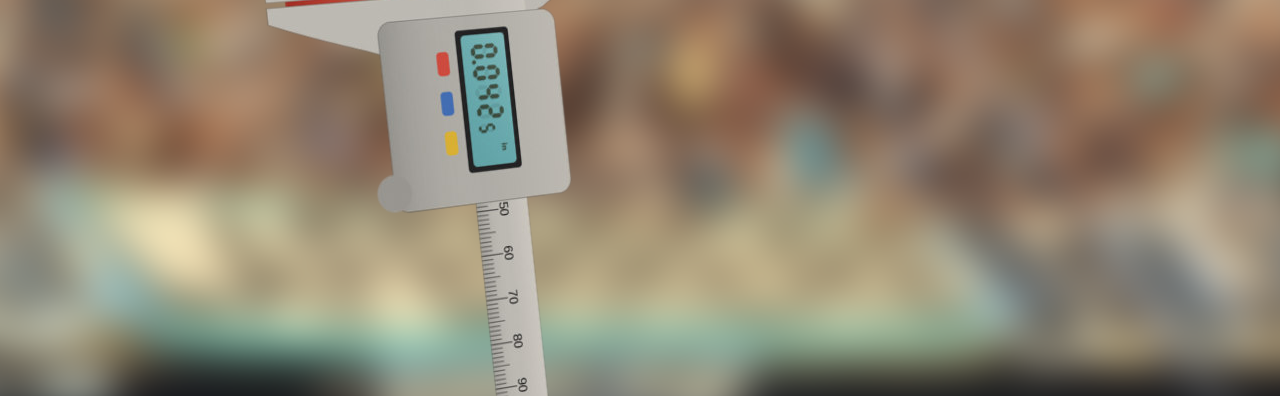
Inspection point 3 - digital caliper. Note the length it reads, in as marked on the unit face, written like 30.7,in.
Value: 0.0425,in
